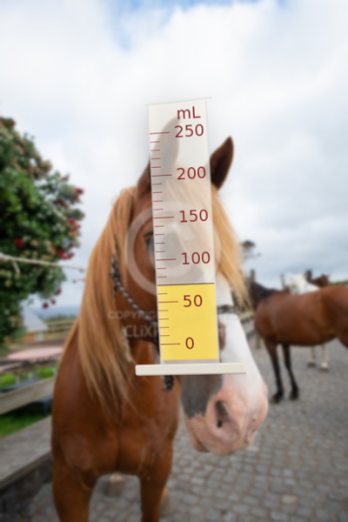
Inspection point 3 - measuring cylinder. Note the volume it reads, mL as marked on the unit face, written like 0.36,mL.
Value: 70,mL
